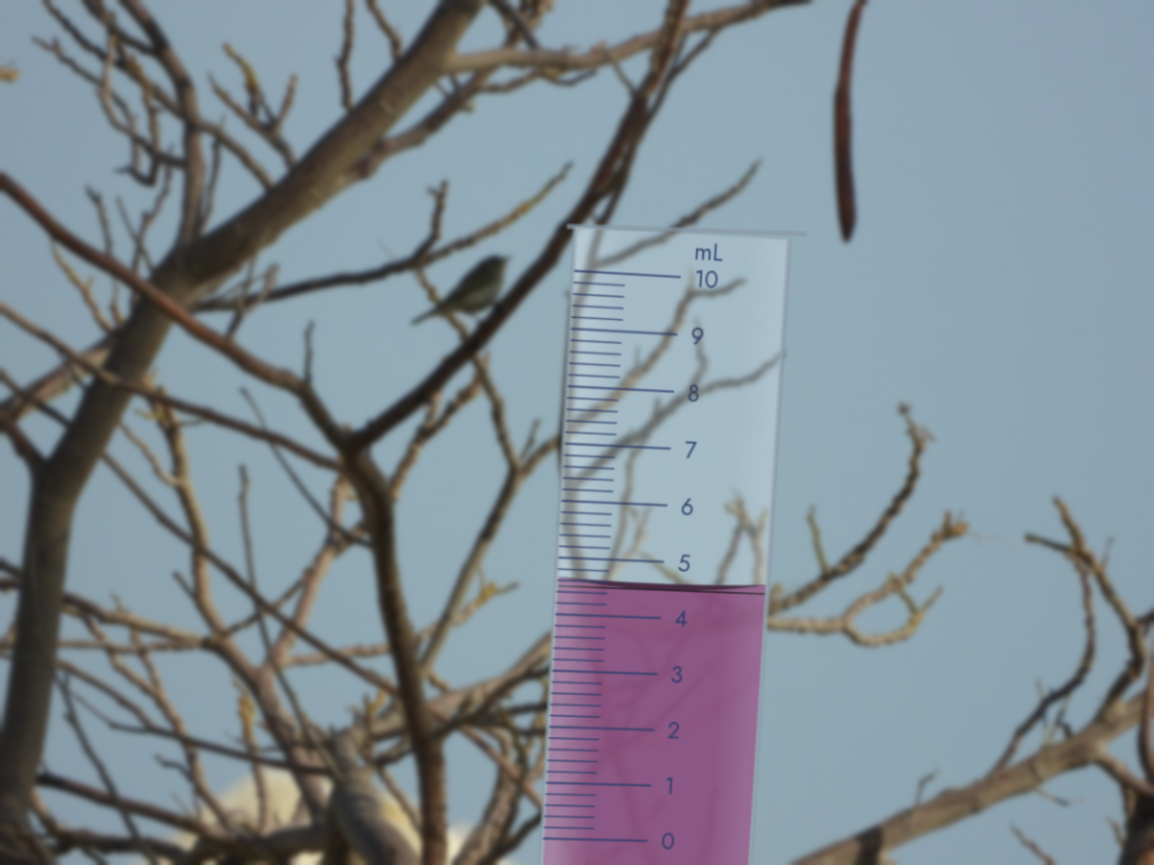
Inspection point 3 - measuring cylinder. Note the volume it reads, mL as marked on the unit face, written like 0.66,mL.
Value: 4.5,mL
